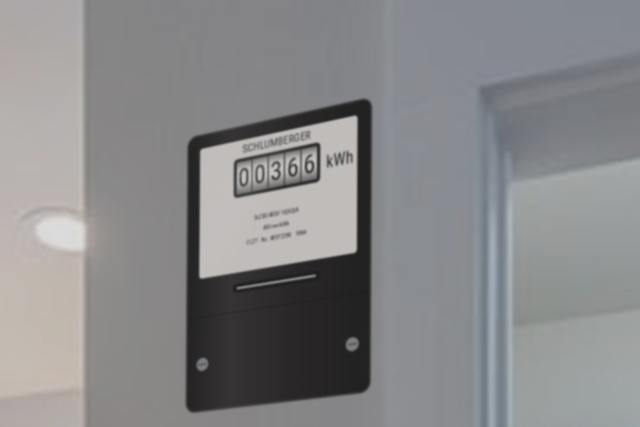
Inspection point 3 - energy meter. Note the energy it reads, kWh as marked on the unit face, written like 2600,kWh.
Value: 366,kWh
